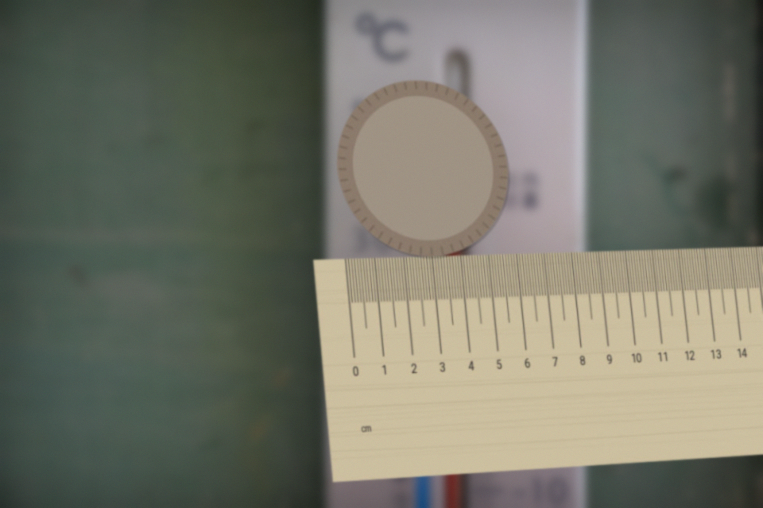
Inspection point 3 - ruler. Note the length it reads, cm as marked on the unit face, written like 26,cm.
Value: 6,cm
